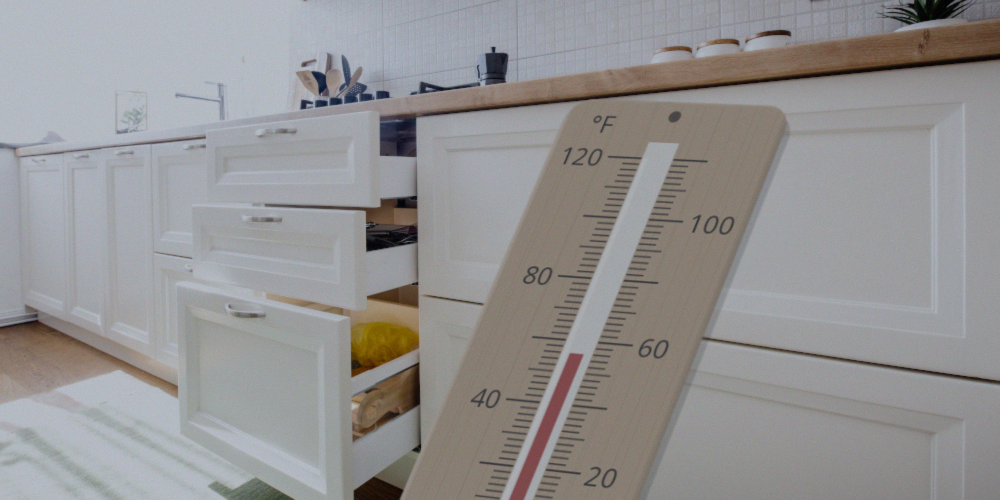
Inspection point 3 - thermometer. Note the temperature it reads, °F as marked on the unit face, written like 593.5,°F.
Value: 56,°F
